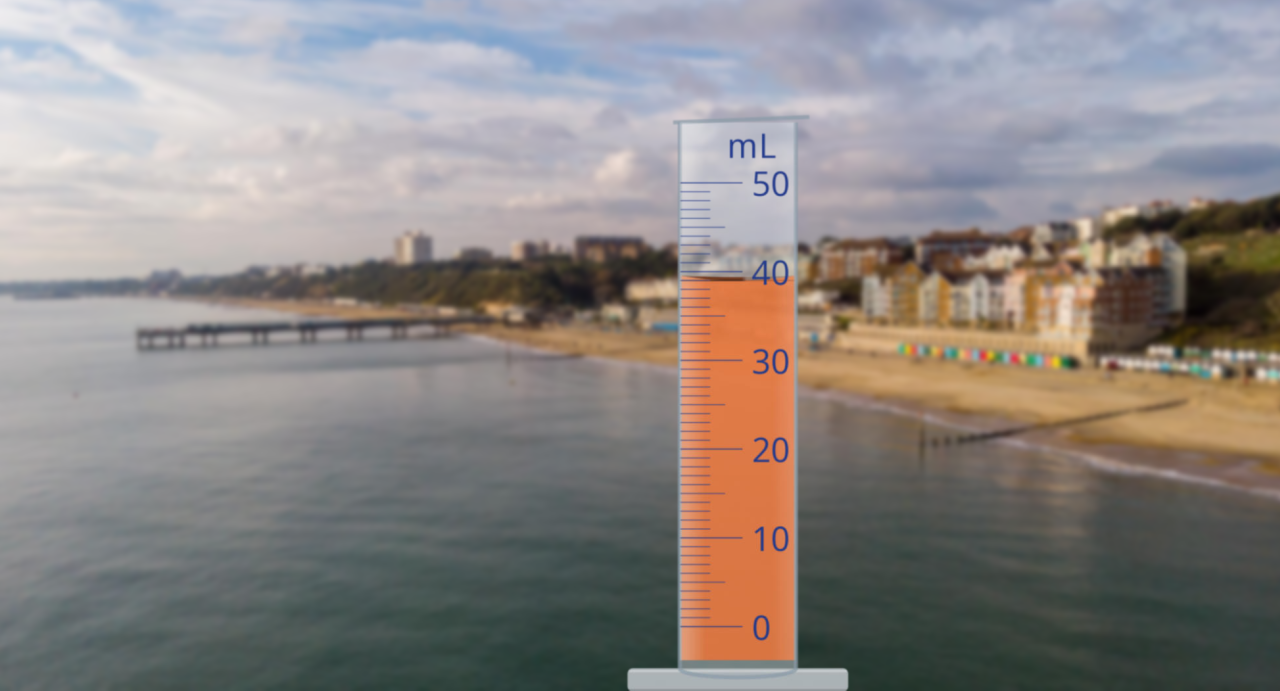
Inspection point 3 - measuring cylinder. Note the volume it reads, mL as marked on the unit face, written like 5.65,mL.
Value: 39,mL
